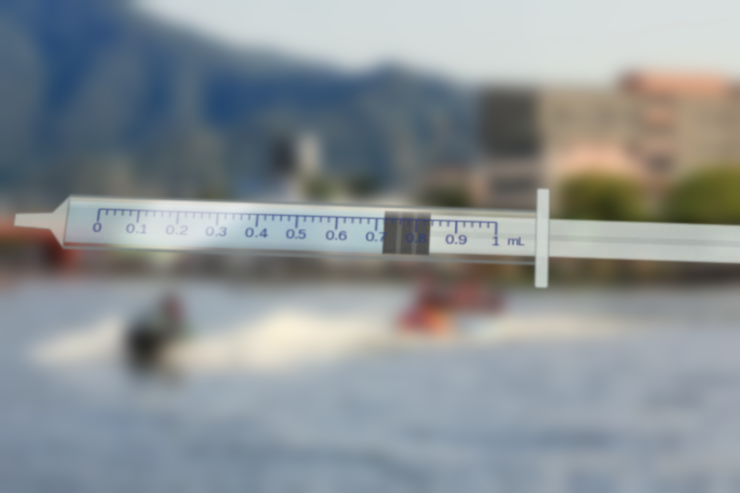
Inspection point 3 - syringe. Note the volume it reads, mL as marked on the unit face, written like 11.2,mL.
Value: 0.72,mL
